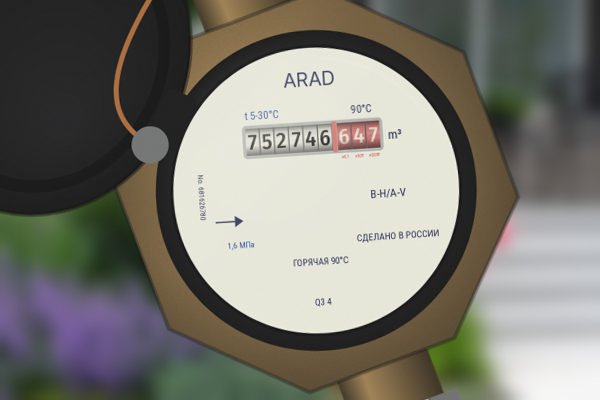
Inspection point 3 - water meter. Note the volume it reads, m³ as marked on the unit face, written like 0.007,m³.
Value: 752746.647,m³
